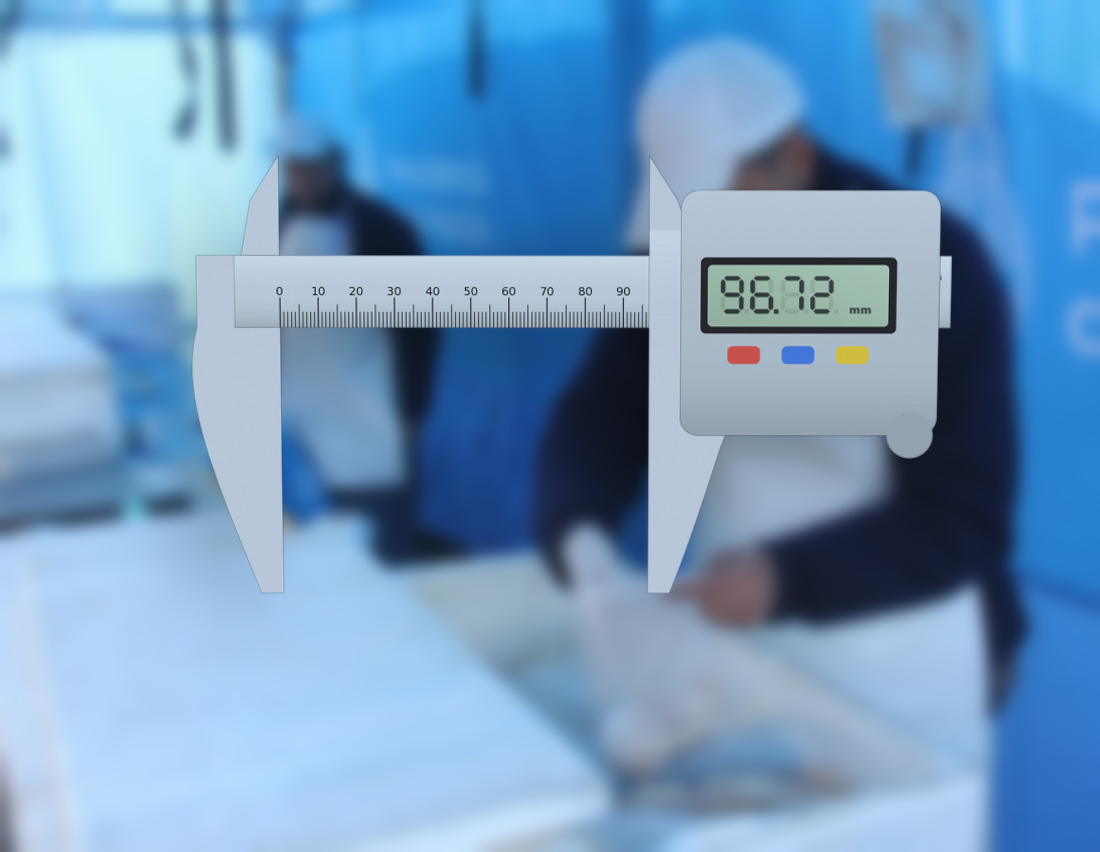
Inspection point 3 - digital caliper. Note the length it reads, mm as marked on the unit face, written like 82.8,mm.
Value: 96.72,mm
